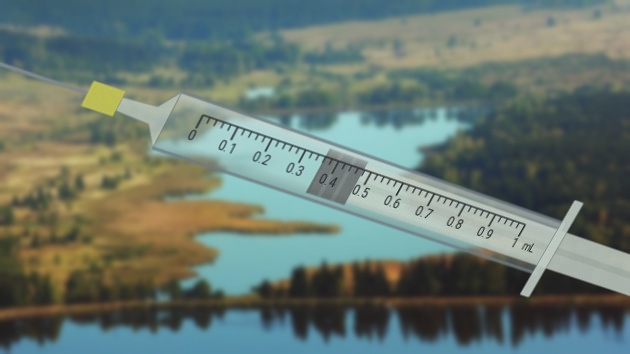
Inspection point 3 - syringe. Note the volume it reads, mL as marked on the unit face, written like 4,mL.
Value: 0.36,mL
